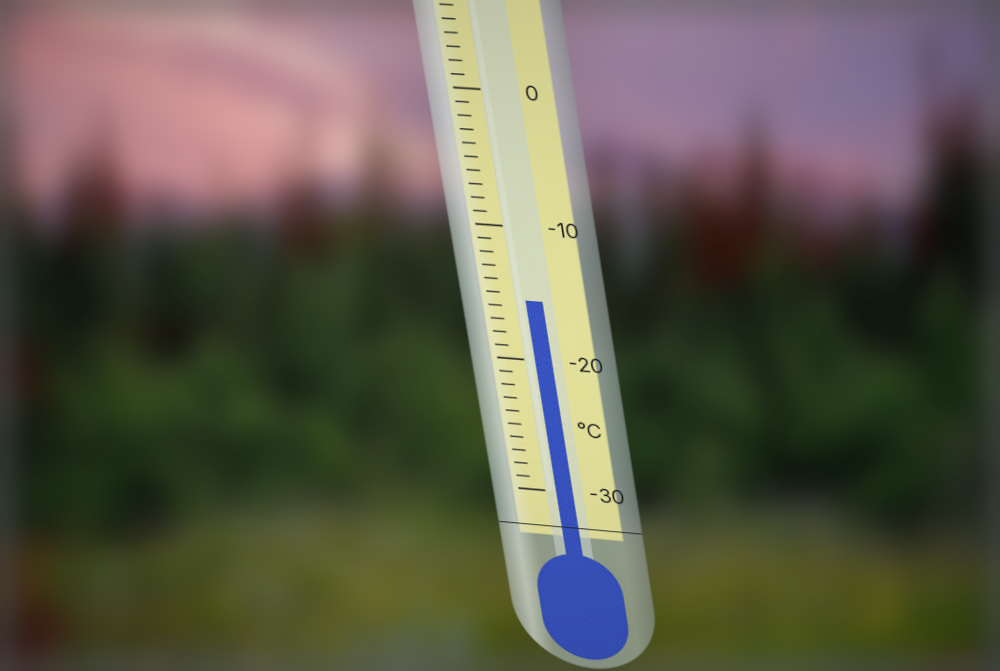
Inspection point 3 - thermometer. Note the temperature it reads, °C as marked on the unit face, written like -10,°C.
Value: -15.5,°C
